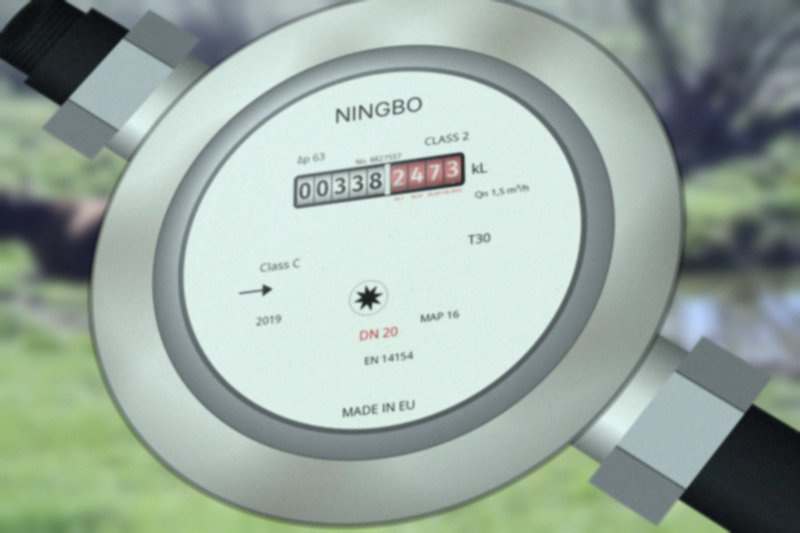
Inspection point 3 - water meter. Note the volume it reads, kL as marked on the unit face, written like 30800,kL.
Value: 338.2473,kL
